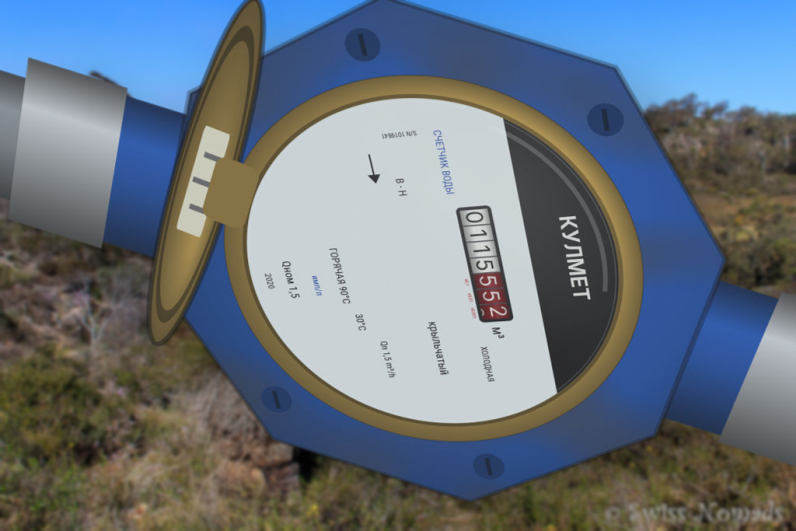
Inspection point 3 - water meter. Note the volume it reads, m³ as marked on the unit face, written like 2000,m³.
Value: 115.552,m³
